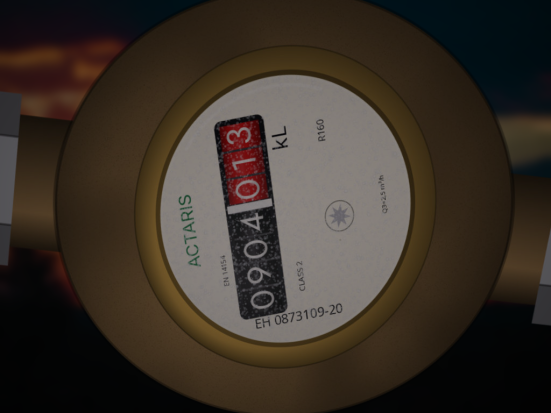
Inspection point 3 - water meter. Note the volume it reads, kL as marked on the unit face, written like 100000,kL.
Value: 904.013,kL
